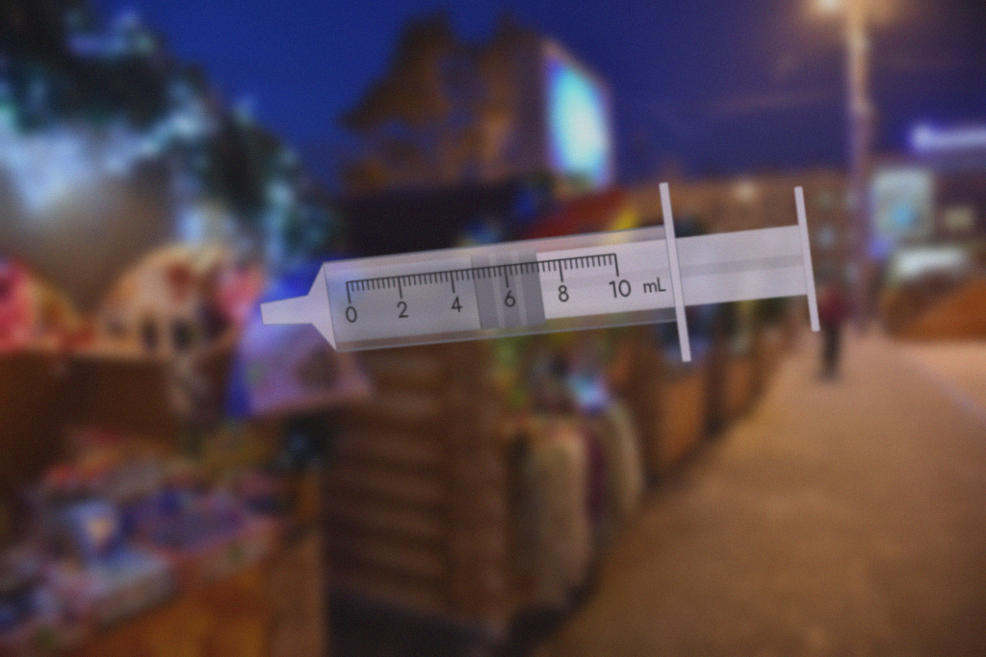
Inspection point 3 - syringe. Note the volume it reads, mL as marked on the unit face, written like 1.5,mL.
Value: 4.8,mL
